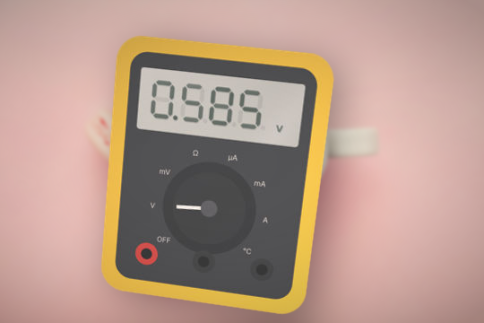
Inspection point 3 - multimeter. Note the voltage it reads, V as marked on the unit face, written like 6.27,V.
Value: 0.585,V
